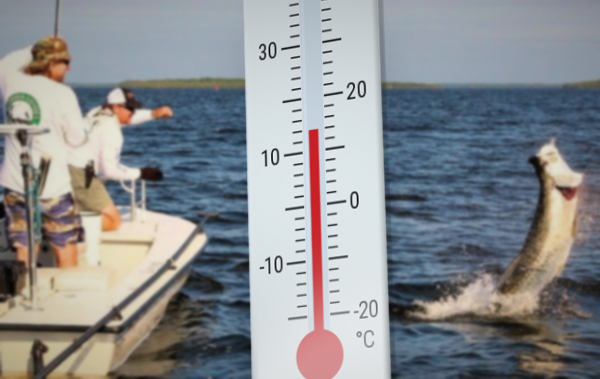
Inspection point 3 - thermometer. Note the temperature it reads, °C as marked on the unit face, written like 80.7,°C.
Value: 14,°C
